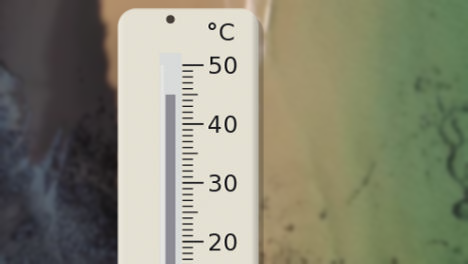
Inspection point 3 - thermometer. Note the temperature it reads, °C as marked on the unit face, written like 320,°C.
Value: 45,°C
